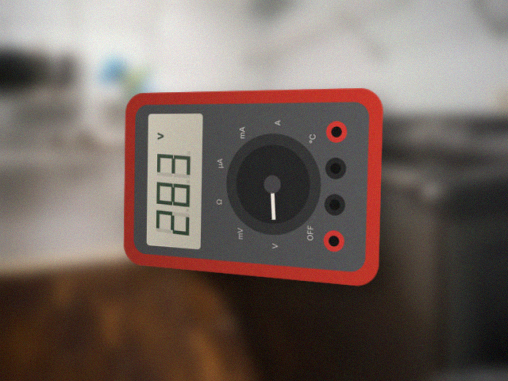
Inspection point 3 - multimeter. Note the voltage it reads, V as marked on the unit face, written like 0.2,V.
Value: 283,V
